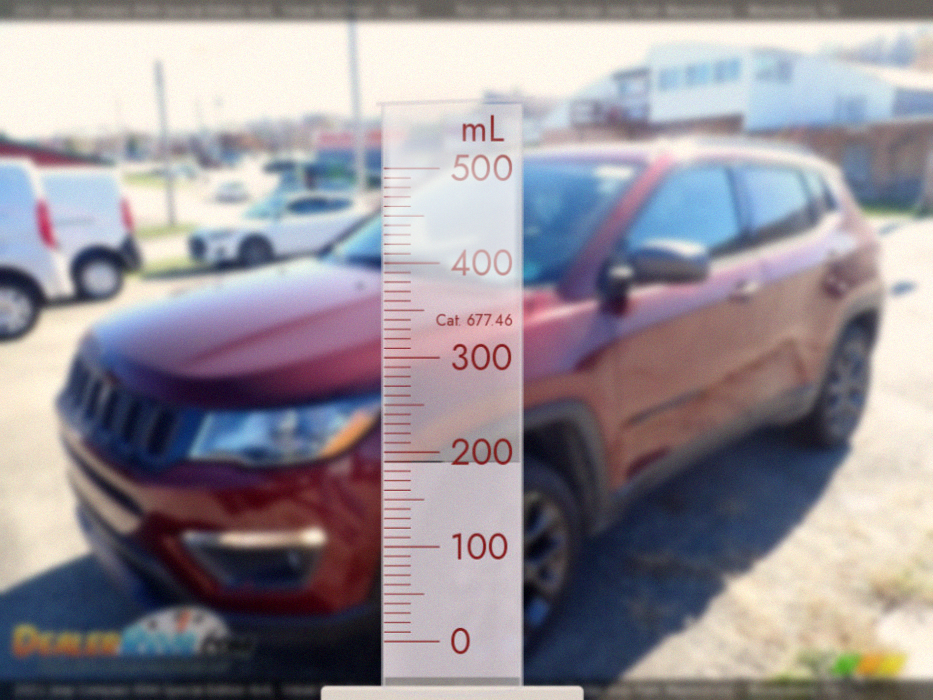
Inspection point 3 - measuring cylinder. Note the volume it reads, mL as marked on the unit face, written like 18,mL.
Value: 190,mL
